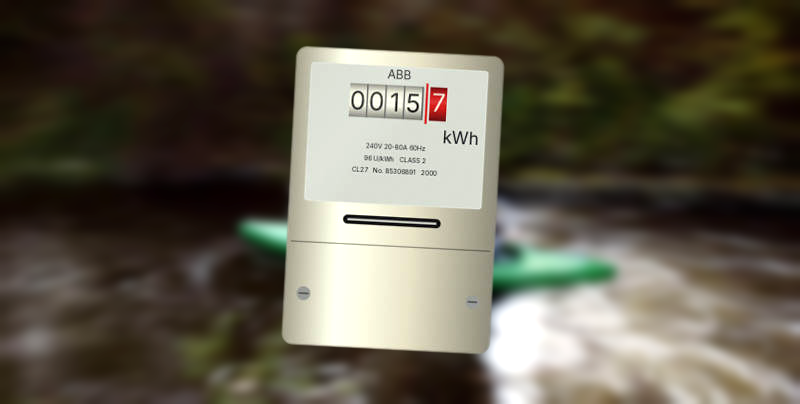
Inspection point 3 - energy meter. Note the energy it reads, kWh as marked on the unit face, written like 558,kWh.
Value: 15.7,kWh
